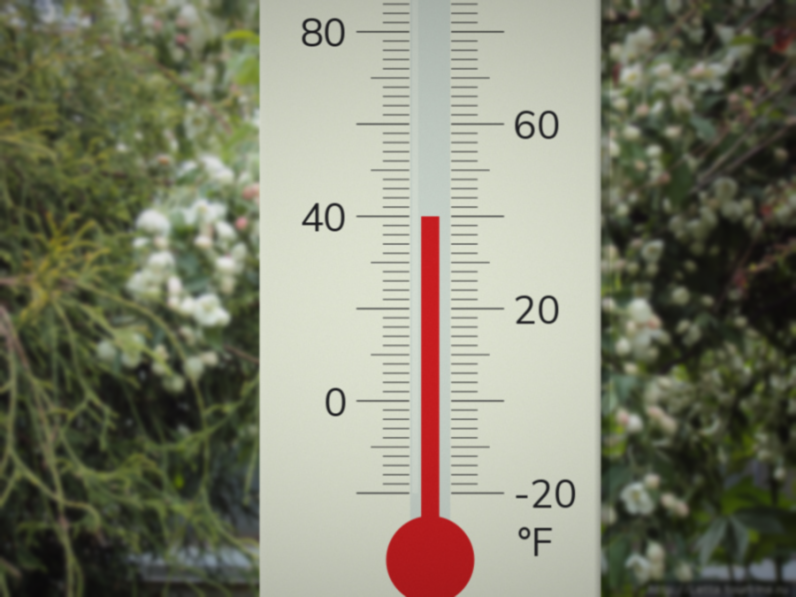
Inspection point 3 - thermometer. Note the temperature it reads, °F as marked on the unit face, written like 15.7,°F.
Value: 40,°F
